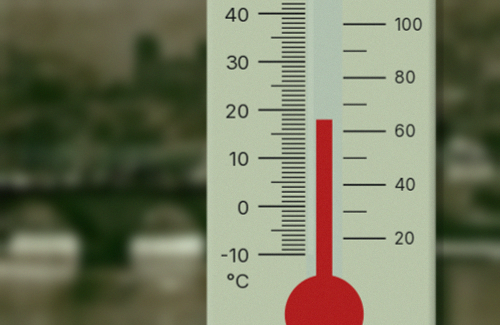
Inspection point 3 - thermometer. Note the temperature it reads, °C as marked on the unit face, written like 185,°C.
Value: 18,°C
